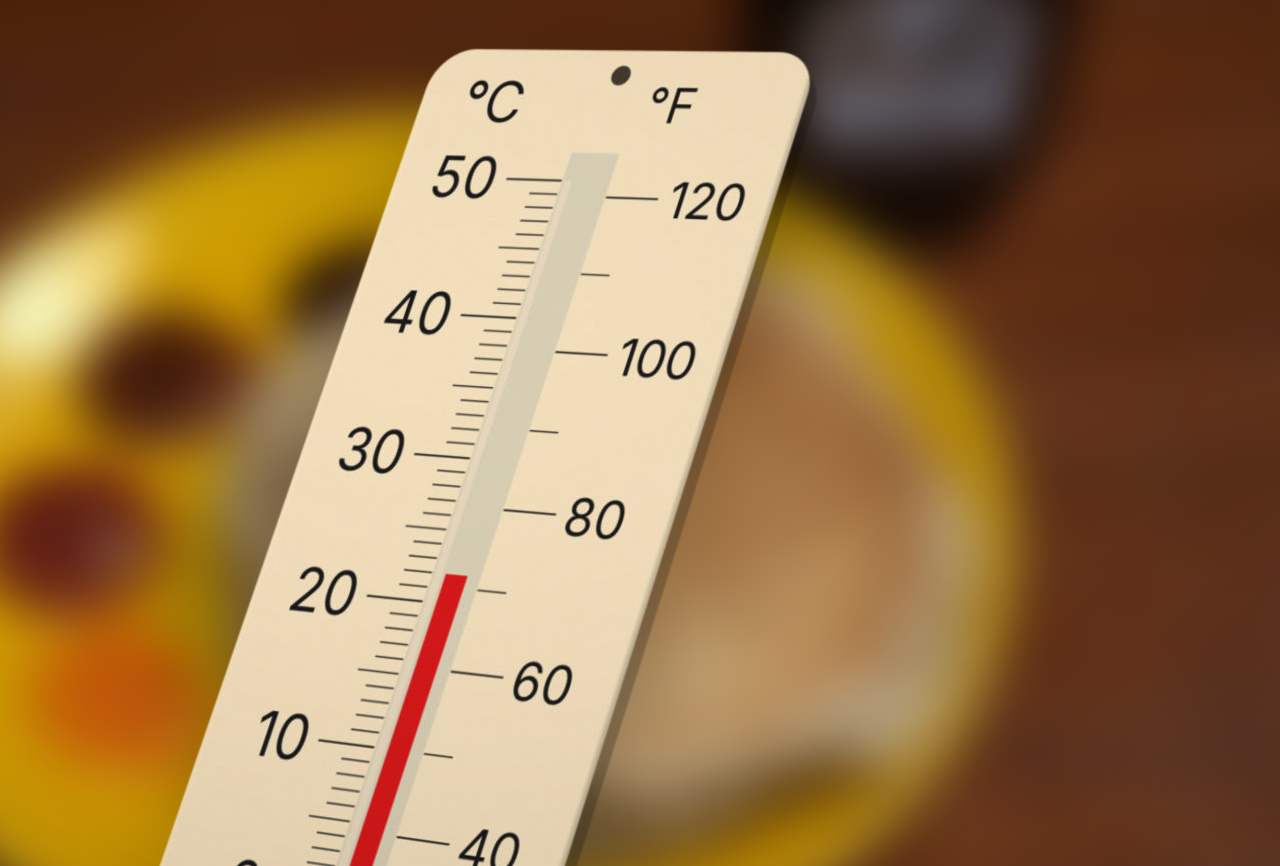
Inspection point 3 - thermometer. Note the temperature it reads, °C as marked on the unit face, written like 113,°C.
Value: 22,°C
